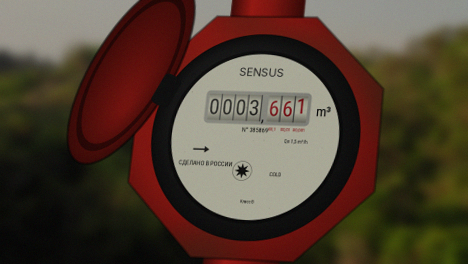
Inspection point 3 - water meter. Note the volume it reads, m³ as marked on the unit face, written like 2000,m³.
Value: 3.661,m³
